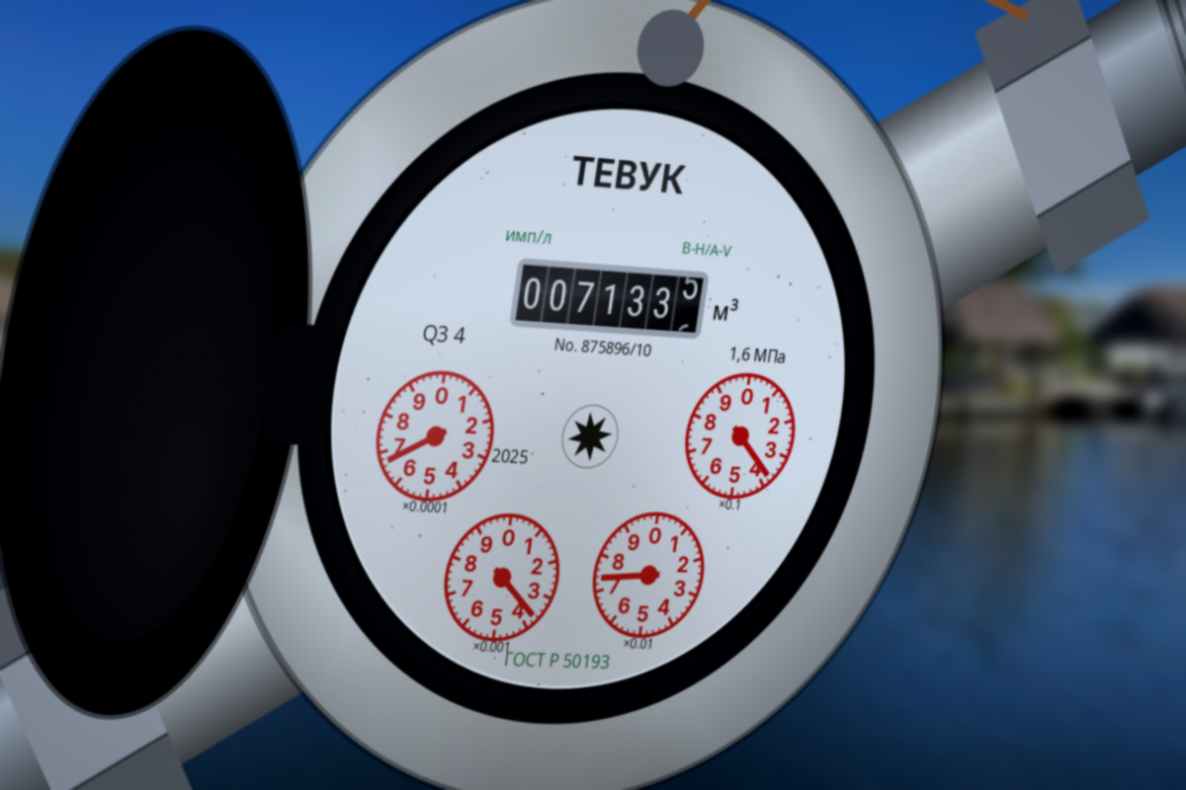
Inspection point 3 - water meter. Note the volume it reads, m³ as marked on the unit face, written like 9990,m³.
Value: 71335.3736,m³
